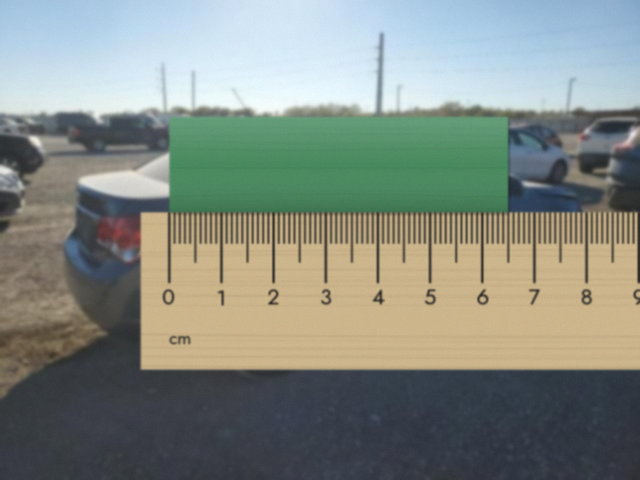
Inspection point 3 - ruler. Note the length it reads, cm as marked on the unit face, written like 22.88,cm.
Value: 6.5,cm
